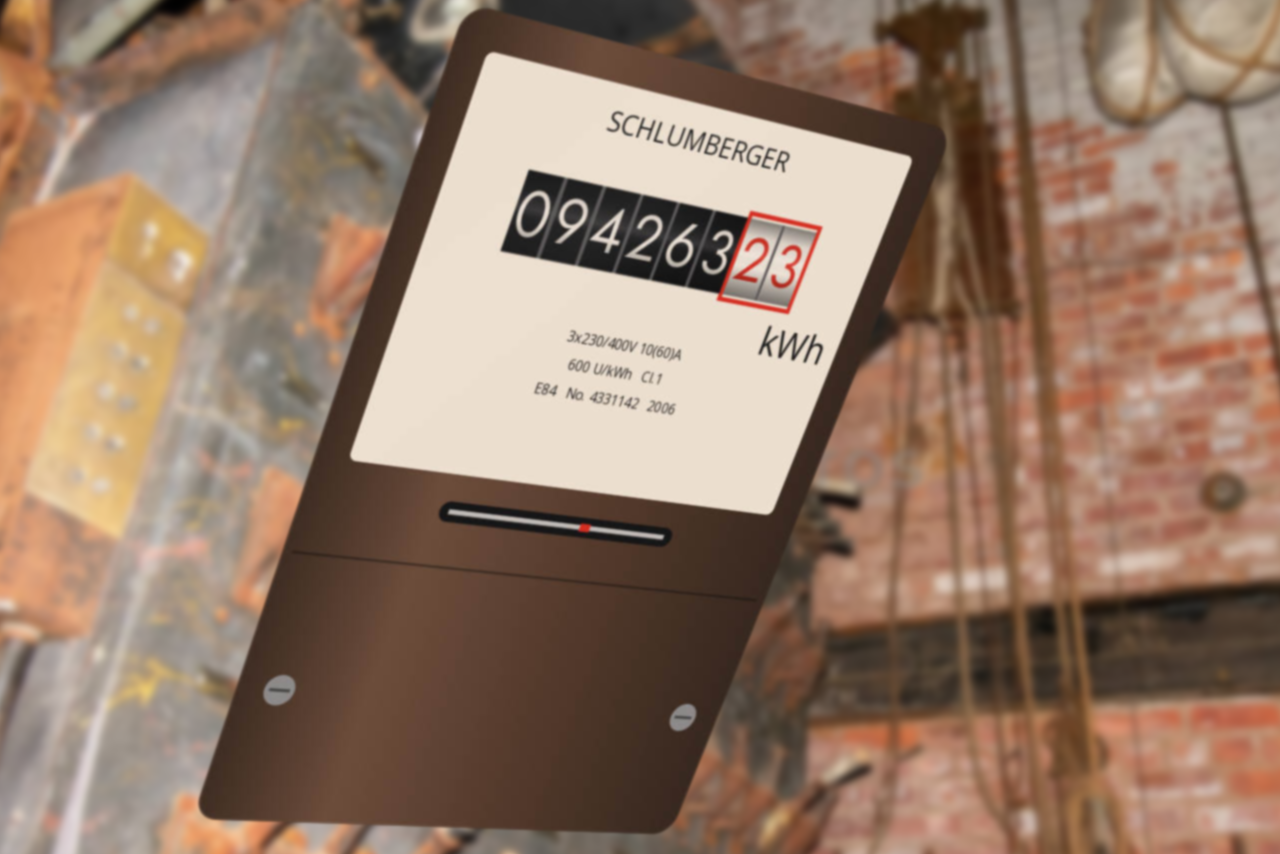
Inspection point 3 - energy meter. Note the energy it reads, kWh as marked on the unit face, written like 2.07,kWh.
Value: 94263.23,kWh
